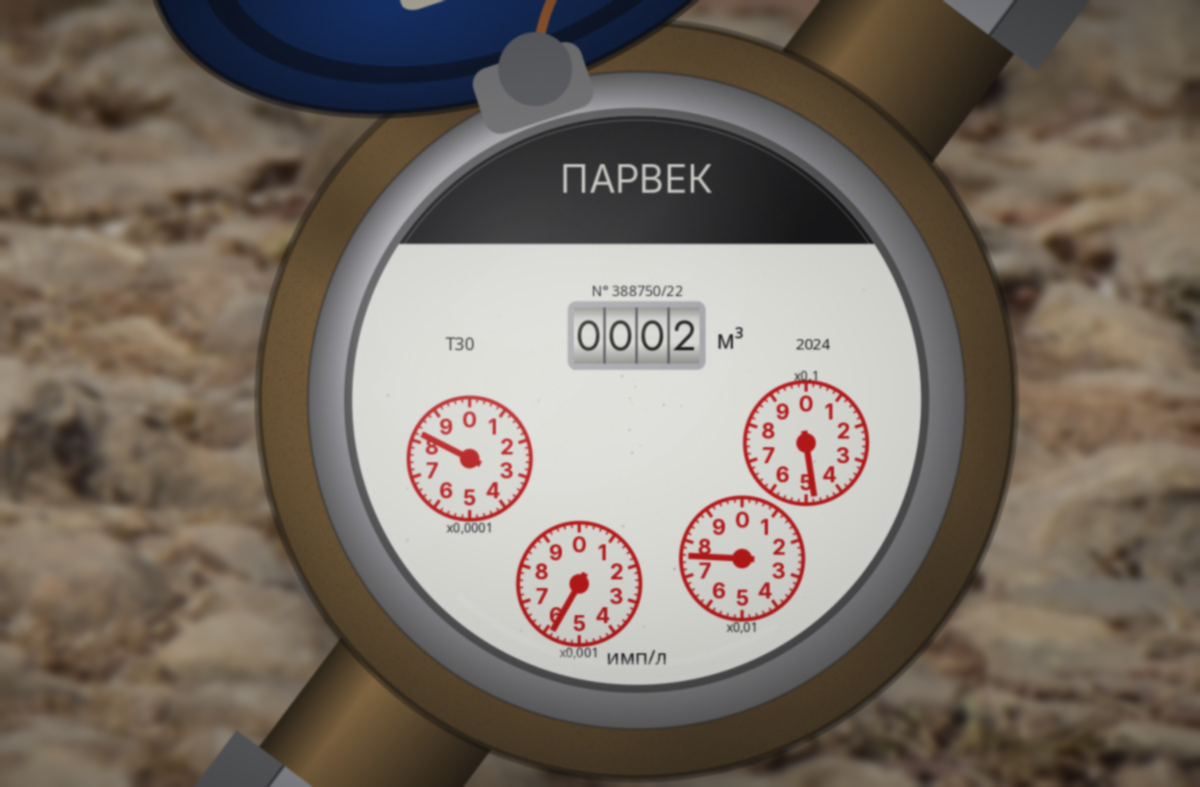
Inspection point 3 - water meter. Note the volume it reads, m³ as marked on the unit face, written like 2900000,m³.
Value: 2.4758,m³
